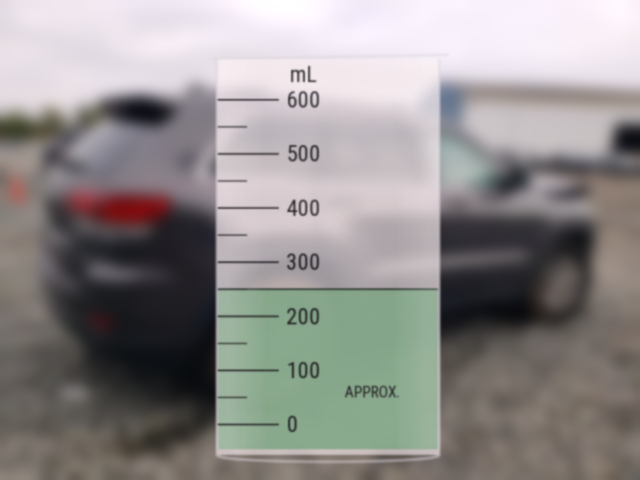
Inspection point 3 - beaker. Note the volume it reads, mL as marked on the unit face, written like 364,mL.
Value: 250,mL
